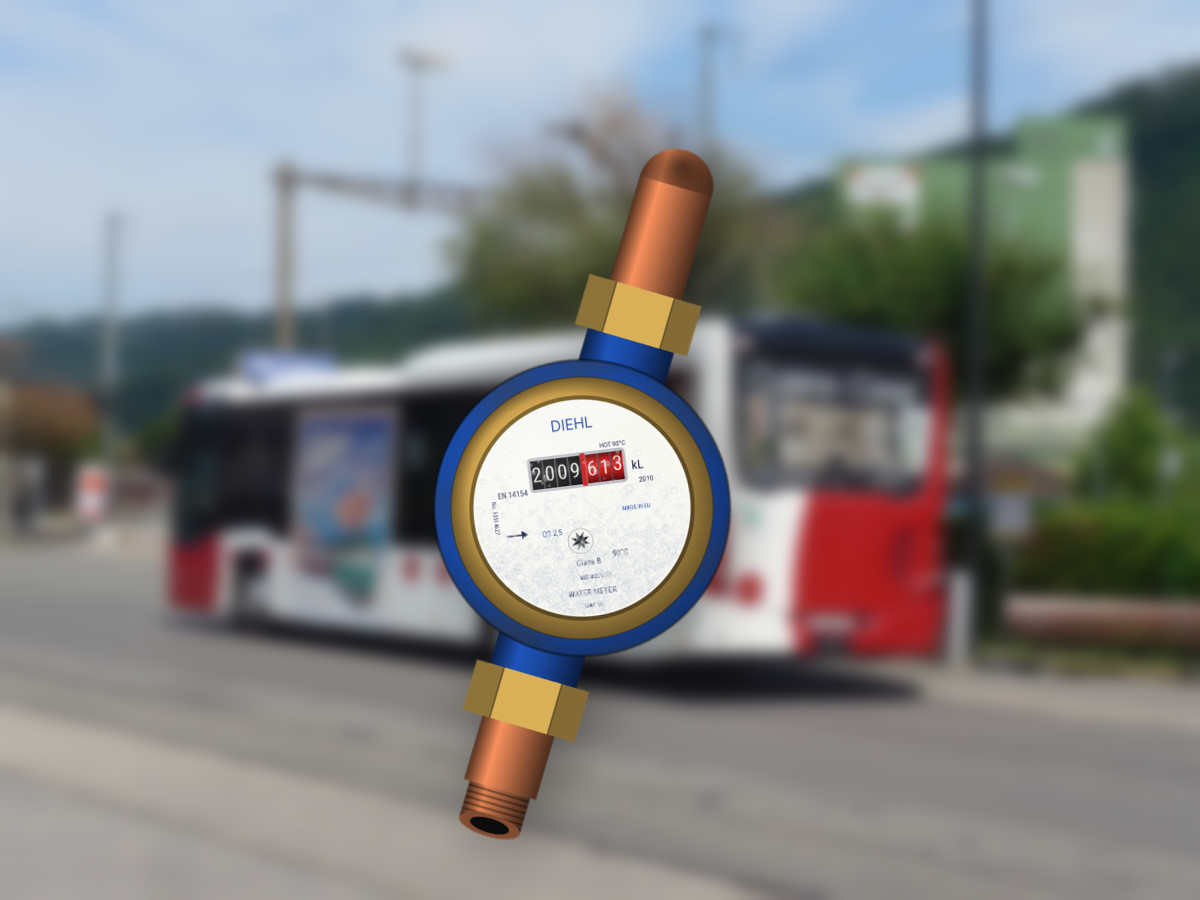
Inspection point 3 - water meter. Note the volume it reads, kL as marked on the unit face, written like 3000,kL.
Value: 2009.613,kL
